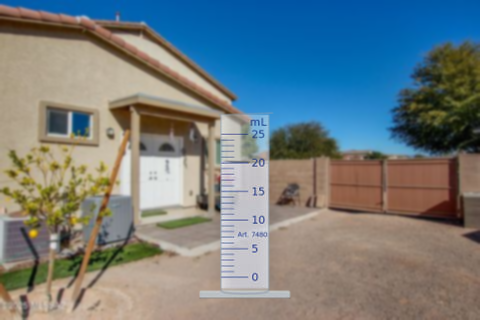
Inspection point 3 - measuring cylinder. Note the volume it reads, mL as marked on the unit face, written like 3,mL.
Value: 20,mL
